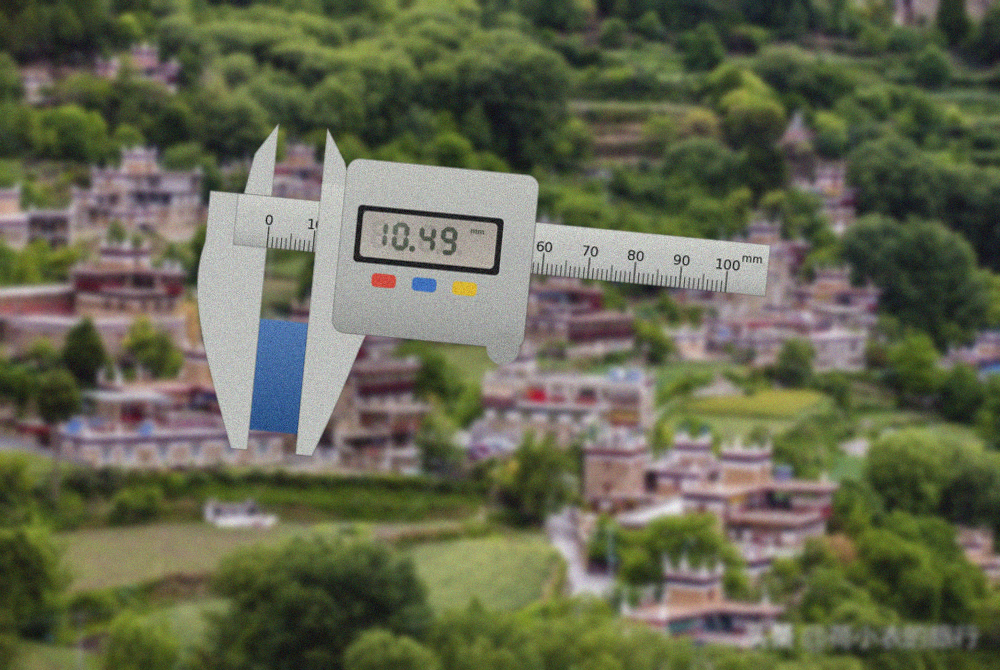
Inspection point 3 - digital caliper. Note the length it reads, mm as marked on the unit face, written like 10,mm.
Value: 10.49,mm
